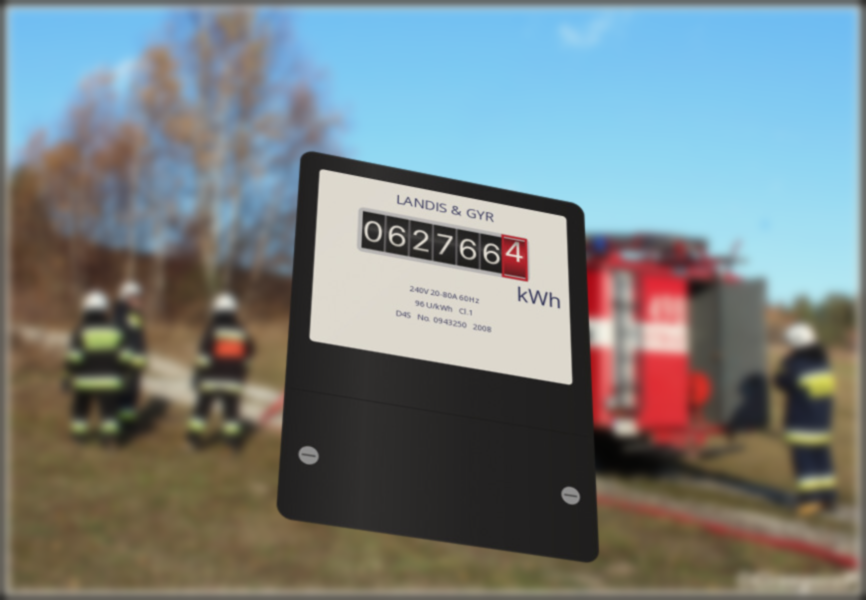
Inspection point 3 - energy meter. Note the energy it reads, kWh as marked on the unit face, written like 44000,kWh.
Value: 62766.4,kWh
